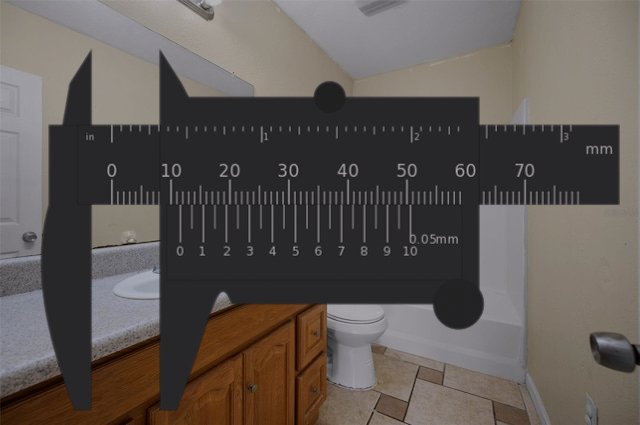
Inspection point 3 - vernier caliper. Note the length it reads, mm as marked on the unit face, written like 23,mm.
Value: 11.6,mm
